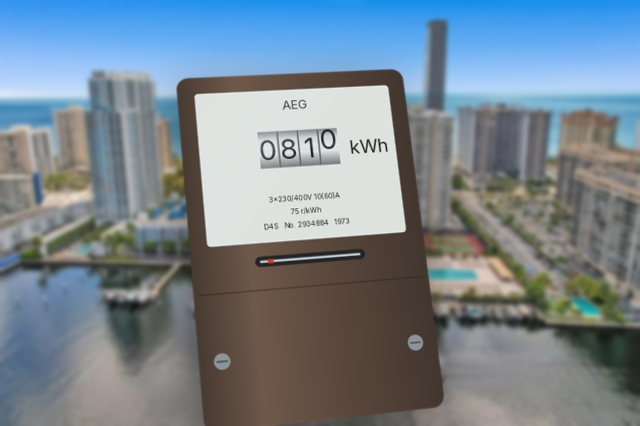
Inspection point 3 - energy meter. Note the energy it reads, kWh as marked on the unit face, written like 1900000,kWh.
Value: 810,kWh
